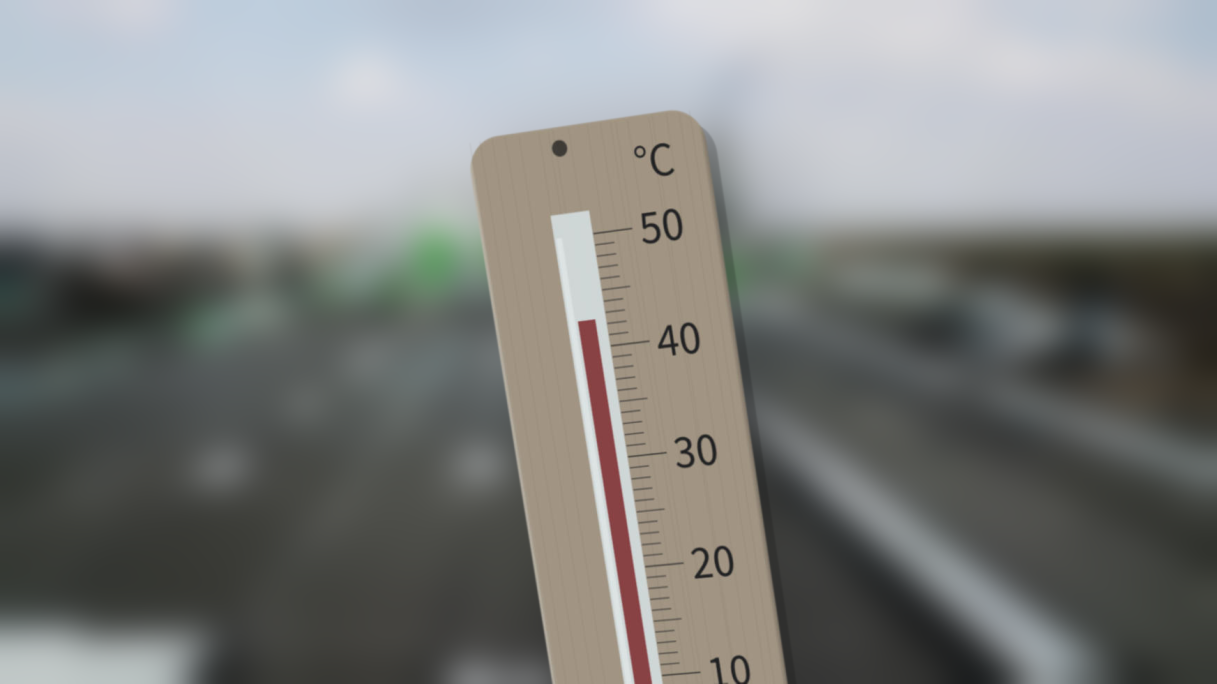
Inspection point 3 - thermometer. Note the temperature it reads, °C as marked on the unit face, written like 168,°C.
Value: 42.5,°C
